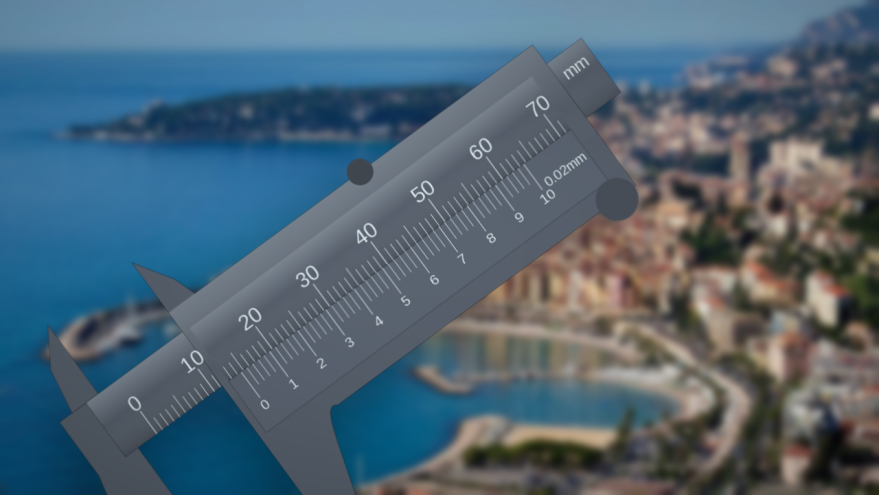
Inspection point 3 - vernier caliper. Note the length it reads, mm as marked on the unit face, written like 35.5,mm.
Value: 14.6,mm
